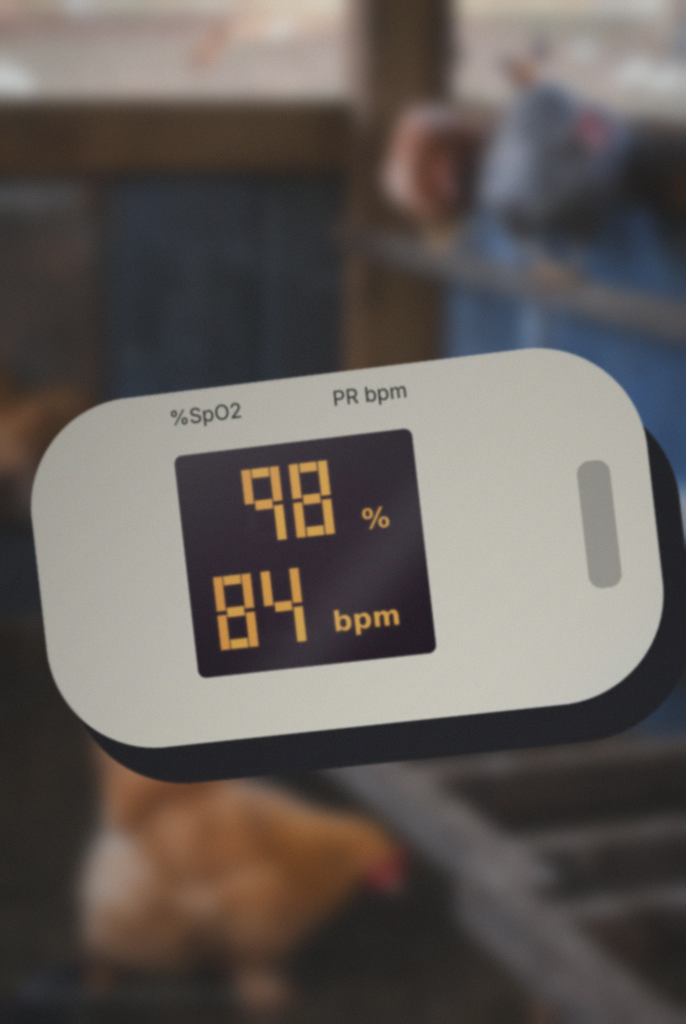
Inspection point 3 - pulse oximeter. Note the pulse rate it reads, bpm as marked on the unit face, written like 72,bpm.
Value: 84,bpm
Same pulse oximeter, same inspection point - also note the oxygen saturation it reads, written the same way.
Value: 98,%
